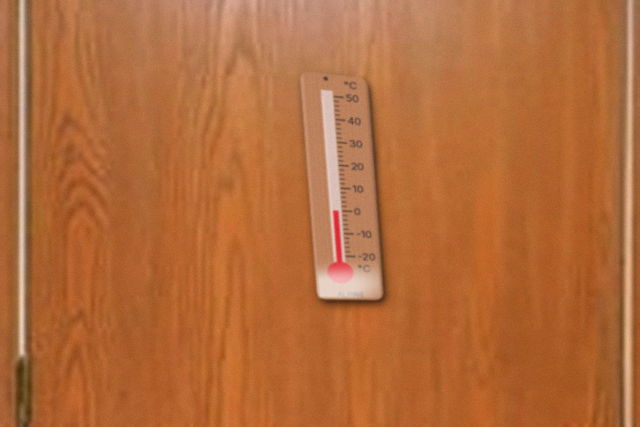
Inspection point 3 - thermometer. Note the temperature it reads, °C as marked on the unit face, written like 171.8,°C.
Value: 0,°C
